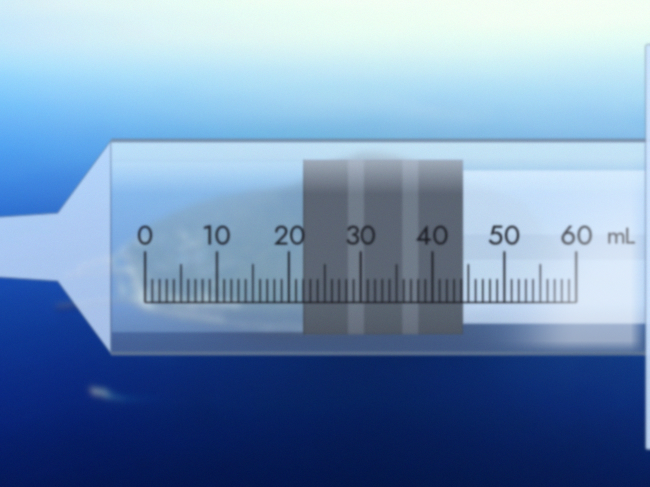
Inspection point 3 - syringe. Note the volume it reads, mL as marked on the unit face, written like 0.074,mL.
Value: 22,mL
